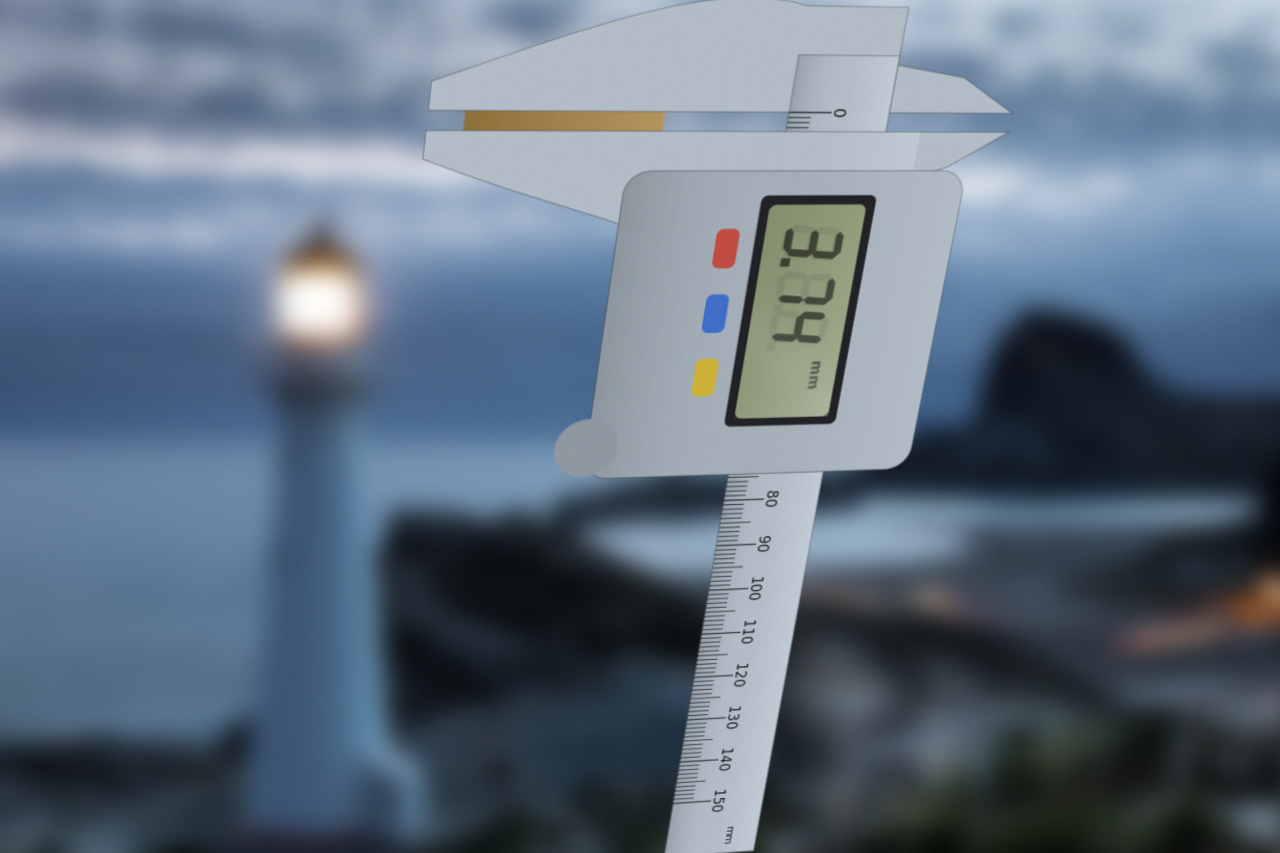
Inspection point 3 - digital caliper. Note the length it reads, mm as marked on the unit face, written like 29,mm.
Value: 3.74,mm
